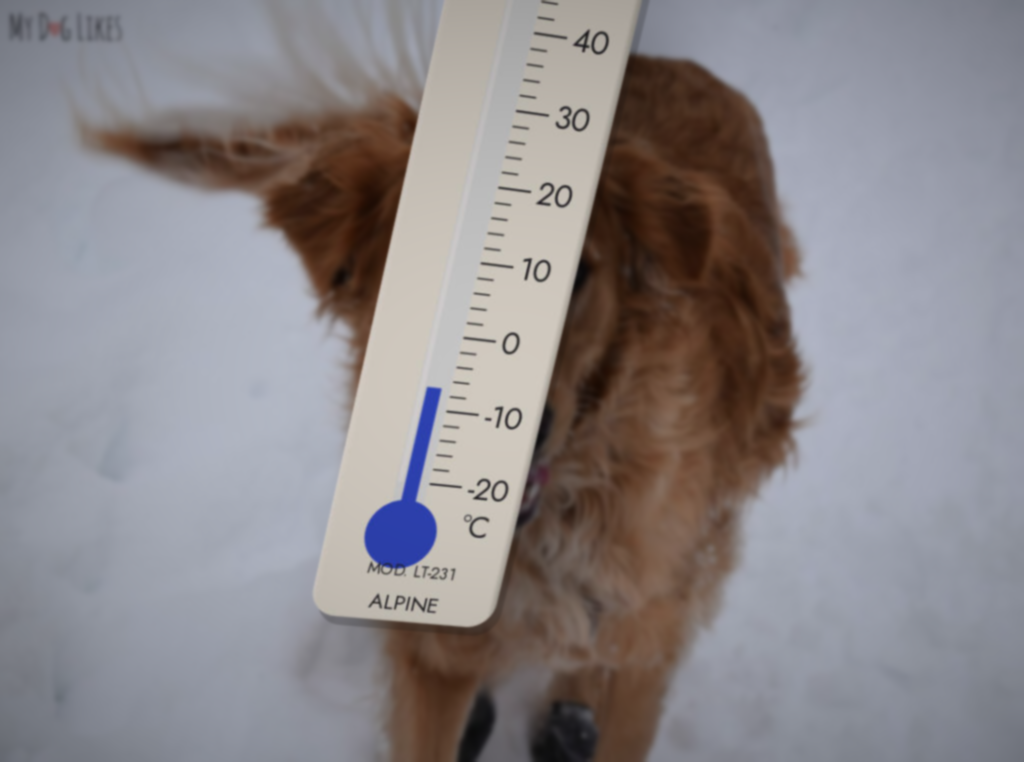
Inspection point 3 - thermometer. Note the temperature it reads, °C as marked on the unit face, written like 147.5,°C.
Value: -7,°C
